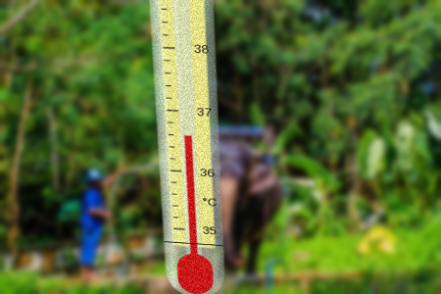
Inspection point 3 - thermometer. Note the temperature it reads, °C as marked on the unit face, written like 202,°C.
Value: 36.6,°C
